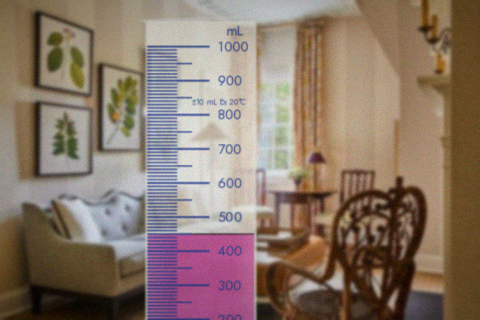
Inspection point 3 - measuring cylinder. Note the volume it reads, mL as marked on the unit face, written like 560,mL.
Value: 450,mL
